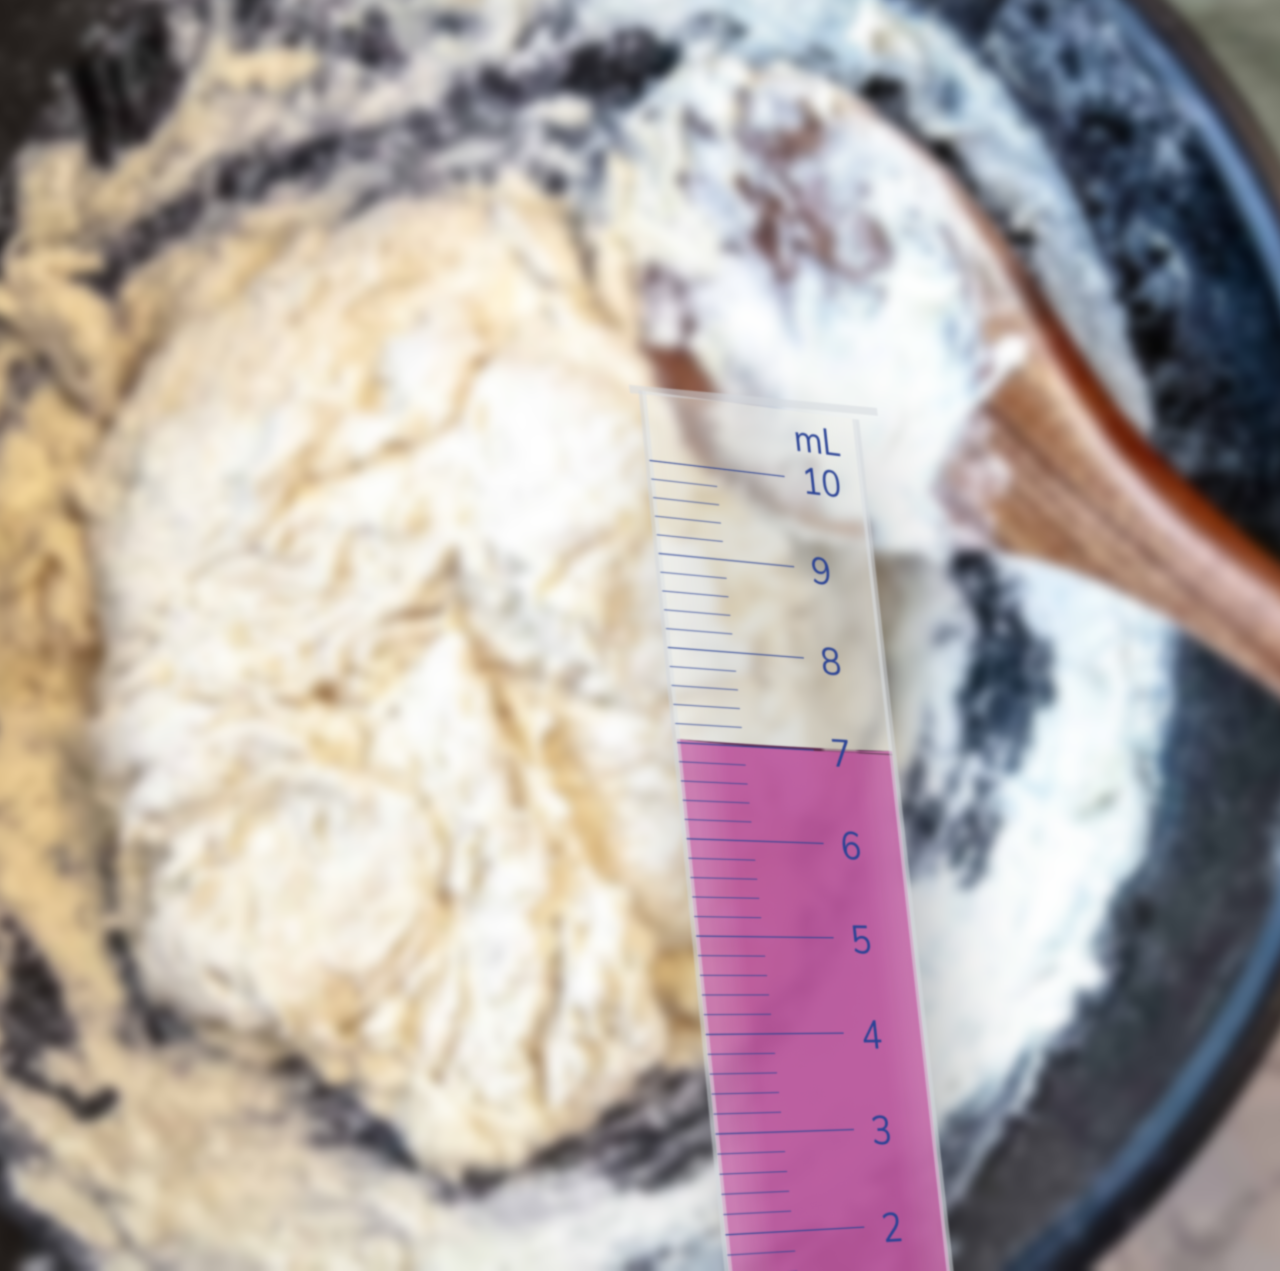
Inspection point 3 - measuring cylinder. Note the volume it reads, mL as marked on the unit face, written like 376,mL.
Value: 7,mL
